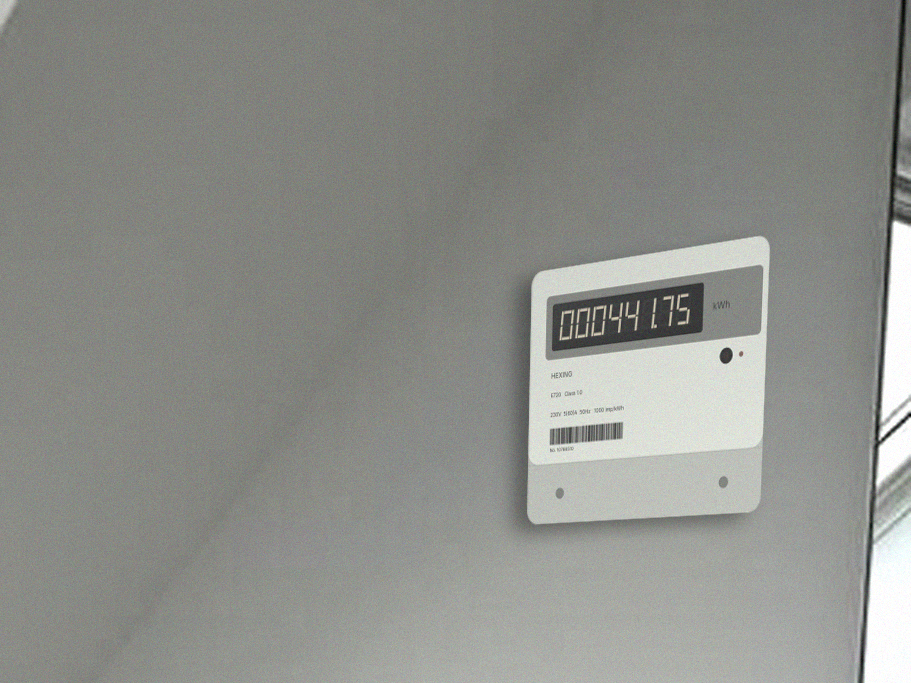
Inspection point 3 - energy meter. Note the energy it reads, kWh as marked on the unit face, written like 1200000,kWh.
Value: 441.75,kWh
